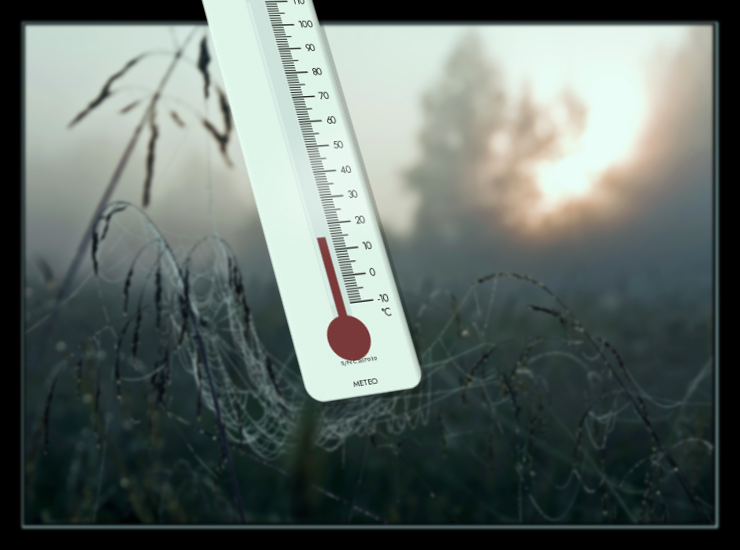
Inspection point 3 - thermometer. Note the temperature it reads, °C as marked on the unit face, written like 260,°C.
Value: 15,°C
